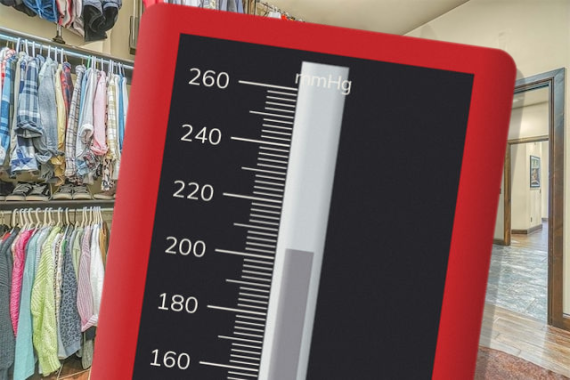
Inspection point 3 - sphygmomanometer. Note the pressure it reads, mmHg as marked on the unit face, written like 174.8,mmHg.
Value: 204,mmHg
